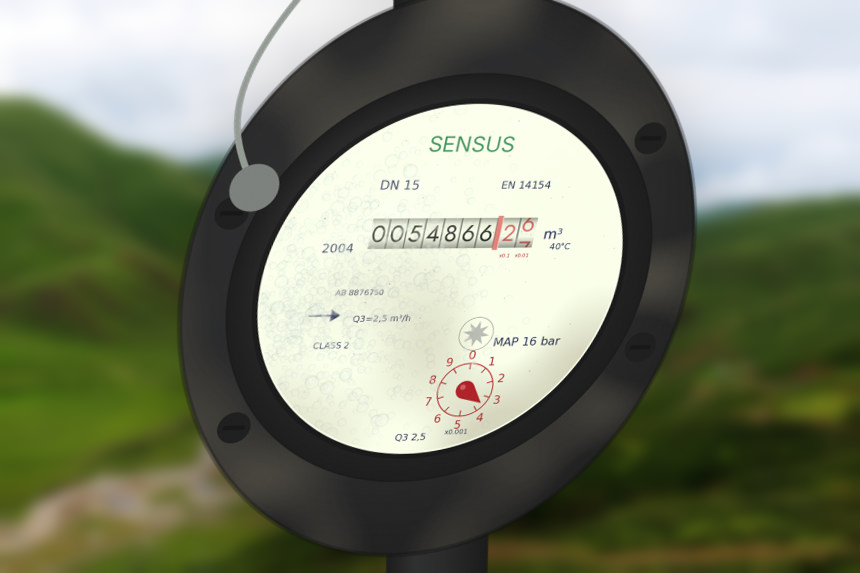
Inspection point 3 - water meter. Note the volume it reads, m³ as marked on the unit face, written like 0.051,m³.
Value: 54866.263,m³
